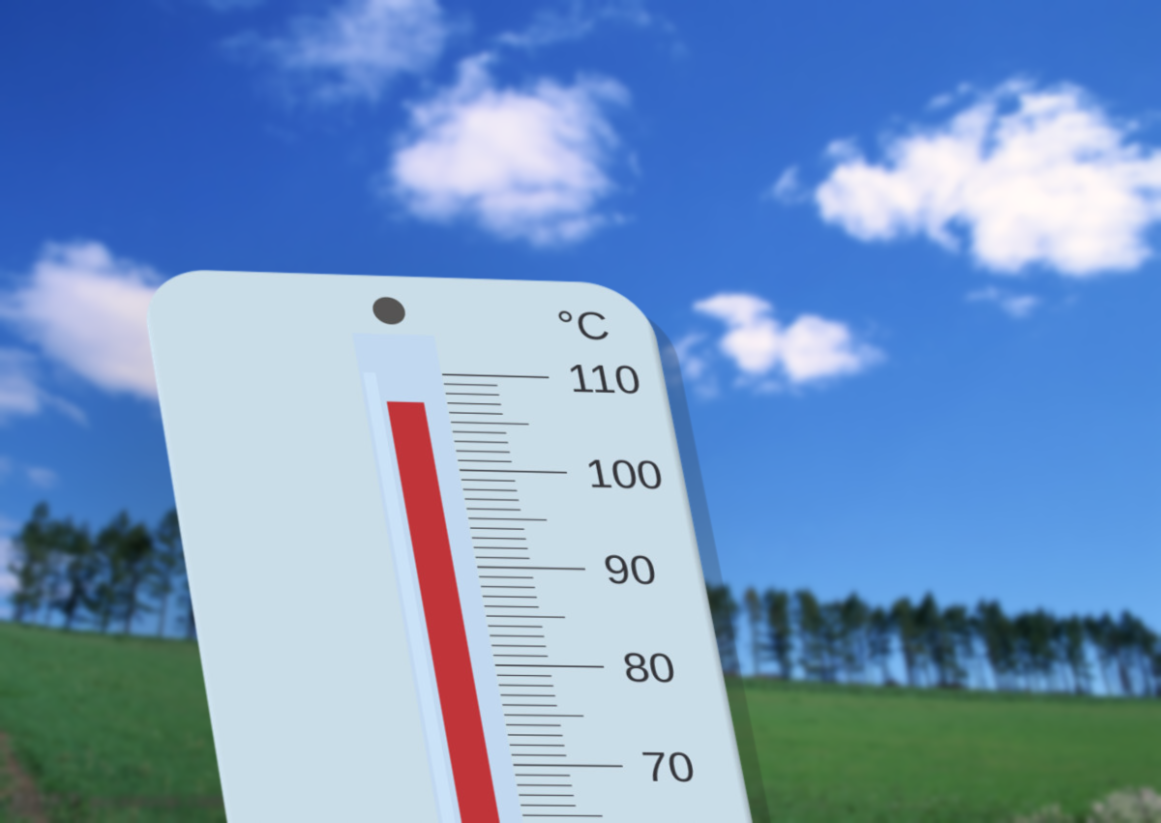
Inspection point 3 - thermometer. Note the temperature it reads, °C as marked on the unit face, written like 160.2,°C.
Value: 107,°C
